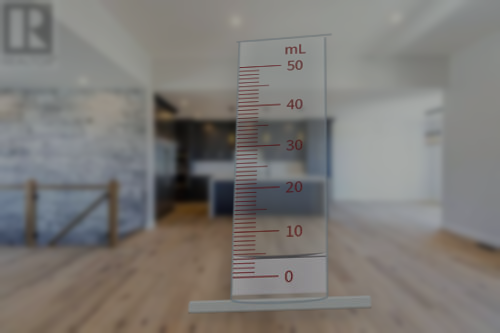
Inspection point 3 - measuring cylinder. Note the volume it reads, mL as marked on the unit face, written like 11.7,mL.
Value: 4,mL
